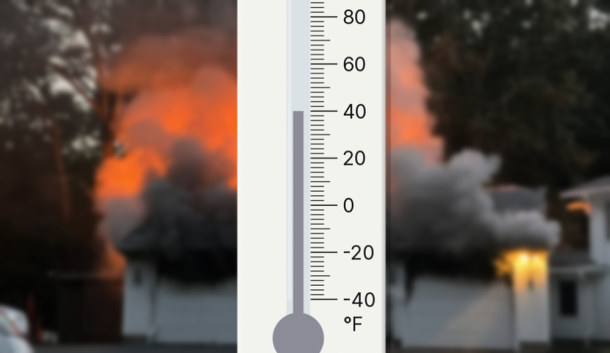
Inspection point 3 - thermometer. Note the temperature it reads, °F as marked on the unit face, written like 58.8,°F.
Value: 40,°F
